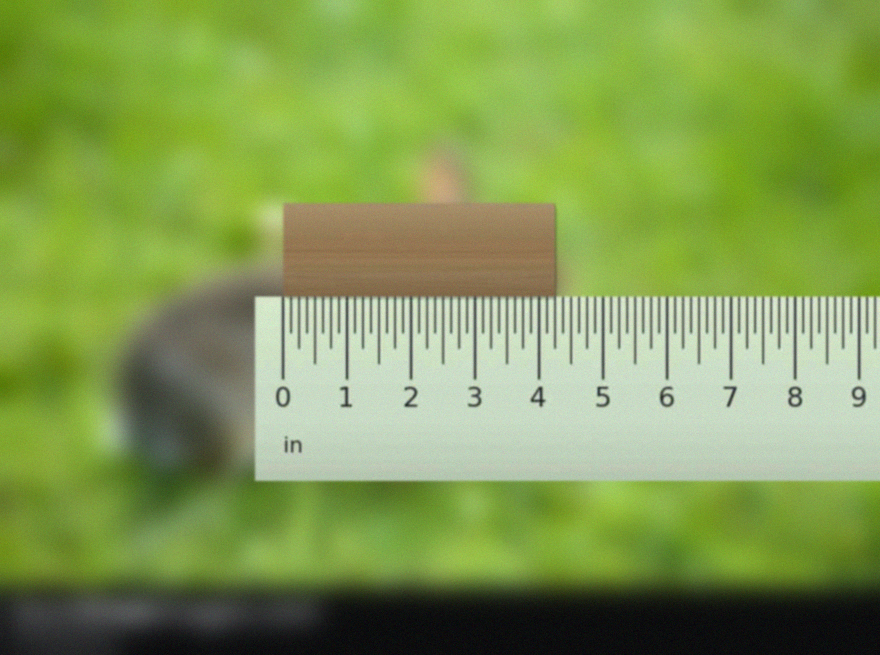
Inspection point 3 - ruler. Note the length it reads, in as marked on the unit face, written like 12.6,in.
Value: 4.25,in
